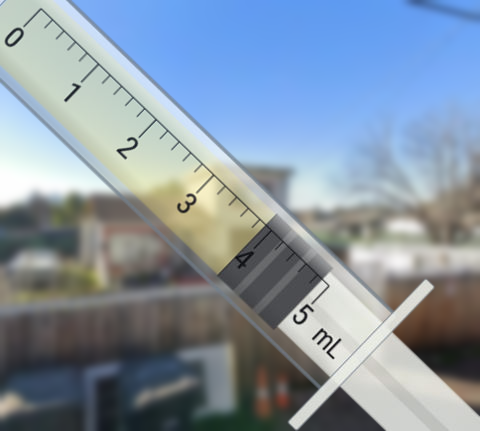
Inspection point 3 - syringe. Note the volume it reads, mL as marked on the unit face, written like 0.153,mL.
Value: 3.9,mL
